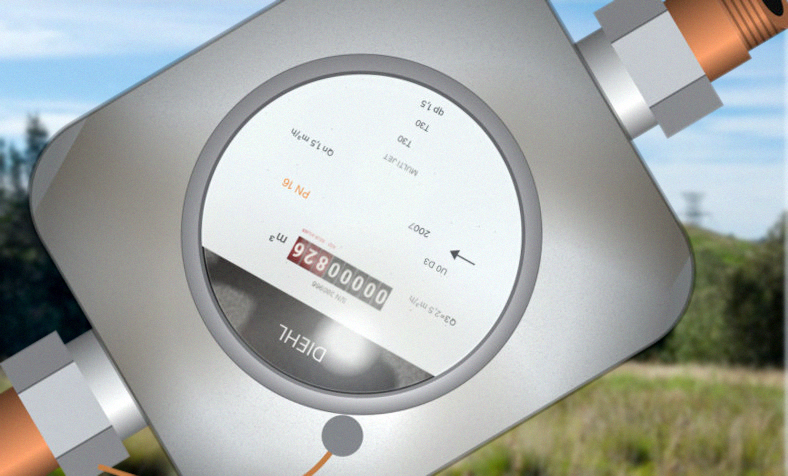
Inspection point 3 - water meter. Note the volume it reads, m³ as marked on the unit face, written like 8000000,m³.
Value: 0.826,m³
